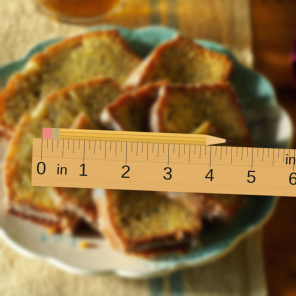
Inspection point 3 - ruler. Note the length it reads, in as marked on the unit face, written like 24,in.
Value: 4.5,in
